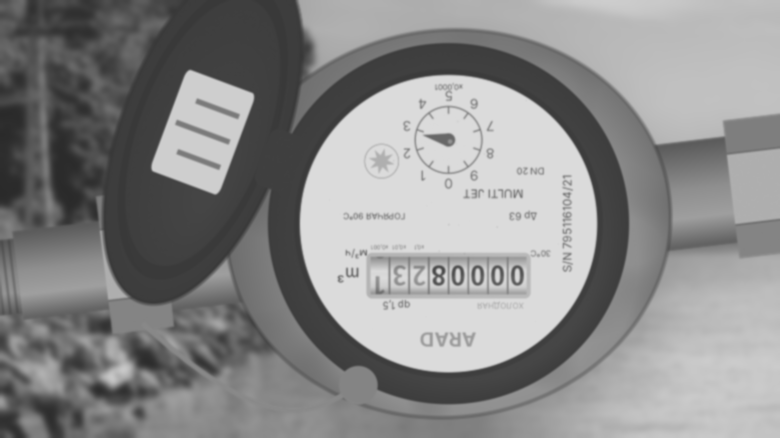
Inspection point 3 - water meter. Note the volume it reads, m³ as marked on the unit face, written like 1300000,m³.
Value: 8.2312,m³
